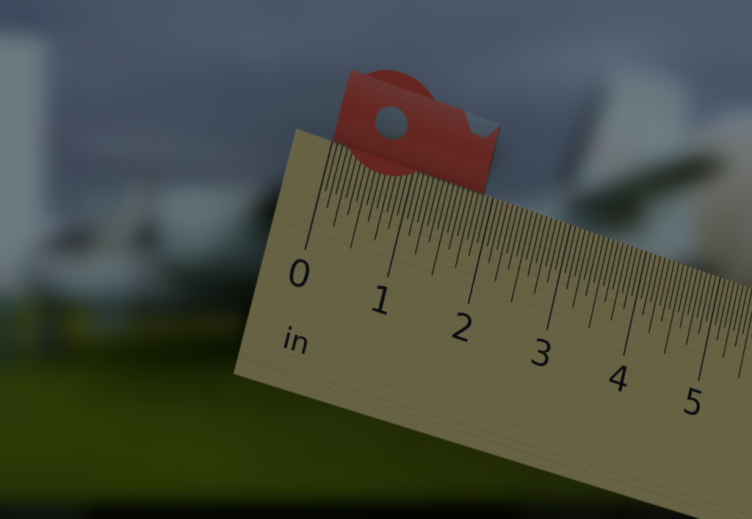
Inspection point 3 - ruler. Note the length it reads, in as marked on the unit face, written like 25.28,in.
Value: 1.875,in
